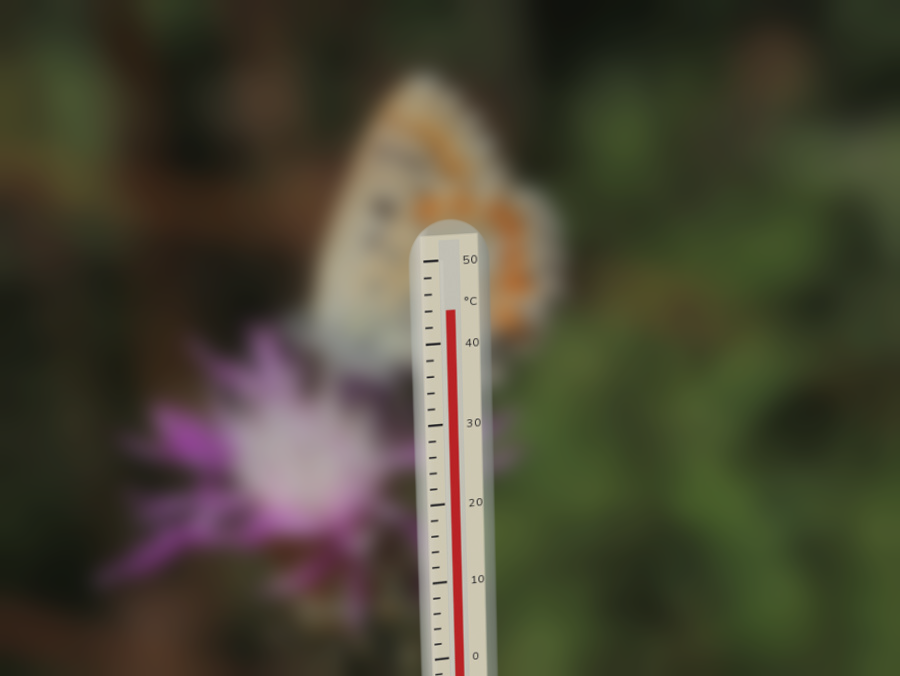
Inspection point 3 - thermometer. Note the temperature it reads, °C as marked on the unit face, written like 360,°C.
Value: 44,°C
